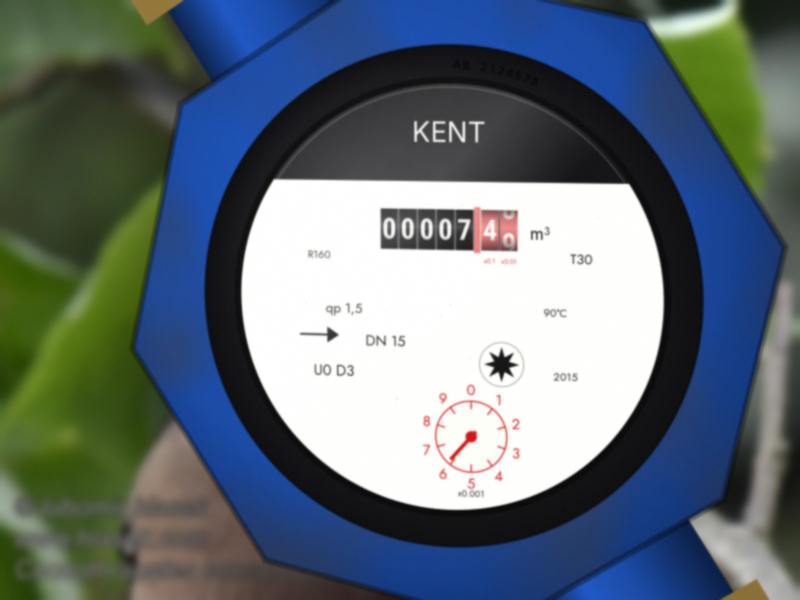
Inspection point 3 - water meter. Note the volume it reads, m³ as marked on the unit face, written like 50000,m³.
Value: 7.486,m³
